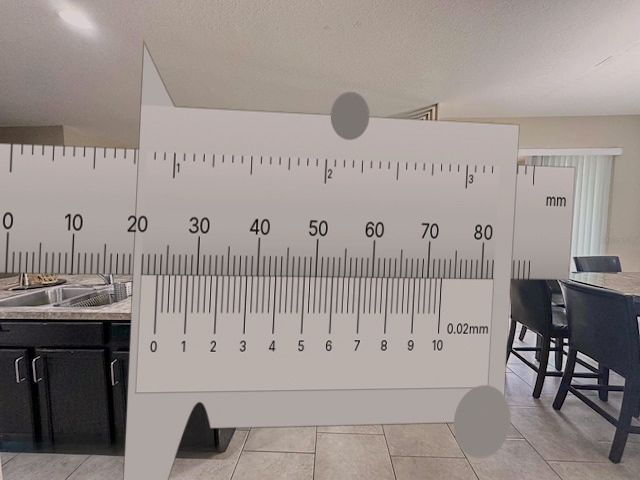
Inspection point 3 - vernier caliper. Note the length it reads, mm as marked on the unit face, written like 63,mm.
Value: 23.5,mm
